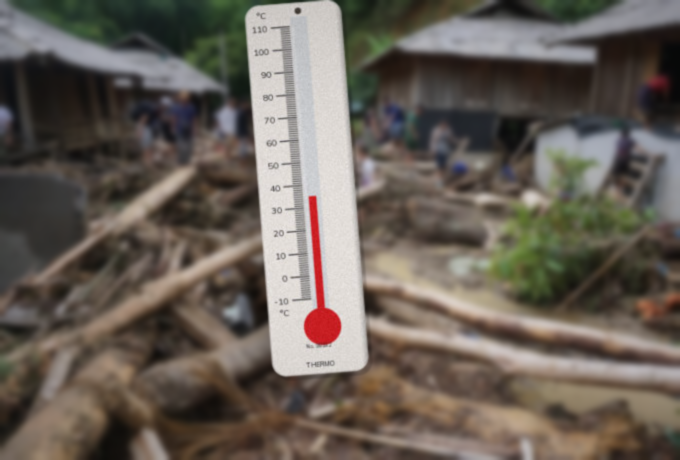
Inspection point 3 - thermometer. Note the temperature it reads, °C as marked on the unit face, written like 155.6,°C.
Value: 35,°C
